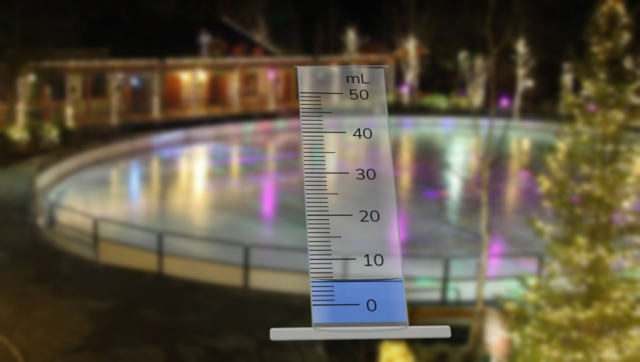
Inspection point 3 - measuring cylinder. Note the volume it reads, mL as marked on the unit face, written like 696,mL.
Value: 5,mL
